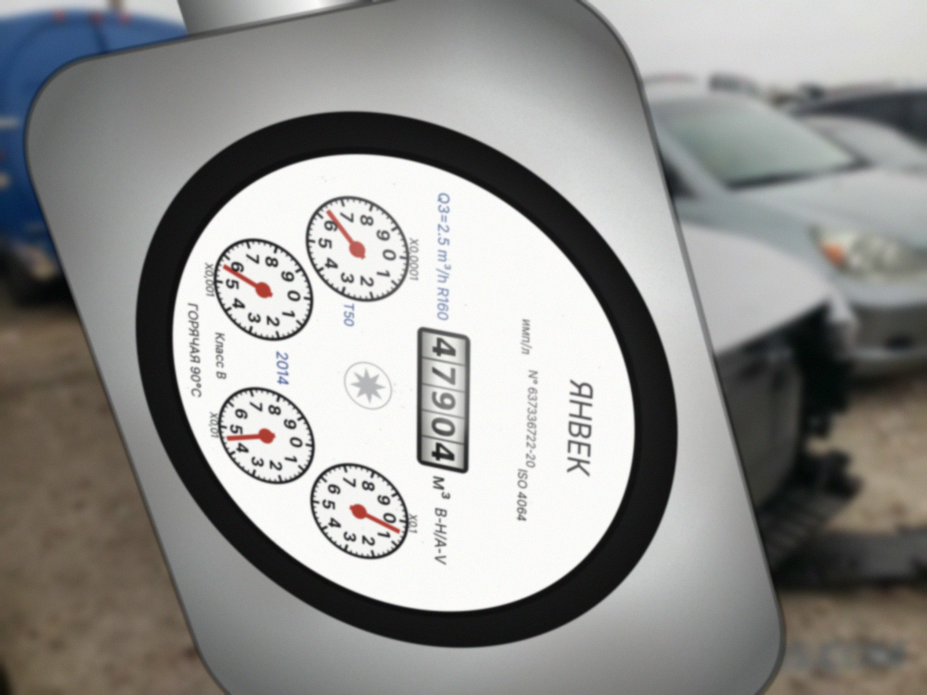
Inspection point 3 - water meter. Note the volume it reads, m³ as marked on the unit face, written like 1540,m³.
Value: 47904.0456,m³
